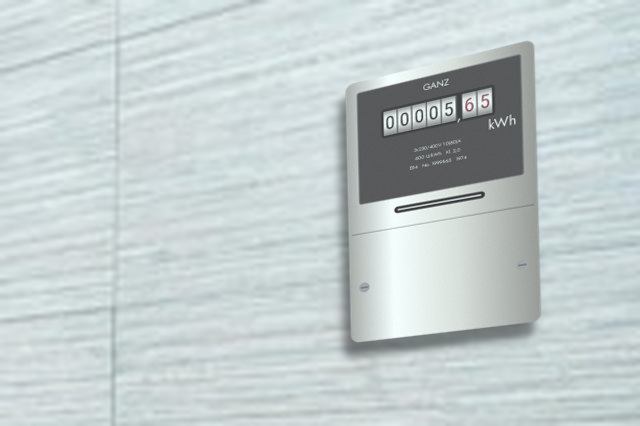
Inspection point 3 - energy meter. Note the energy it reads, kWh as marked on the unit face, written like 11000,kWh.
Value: 5.65,kWh
